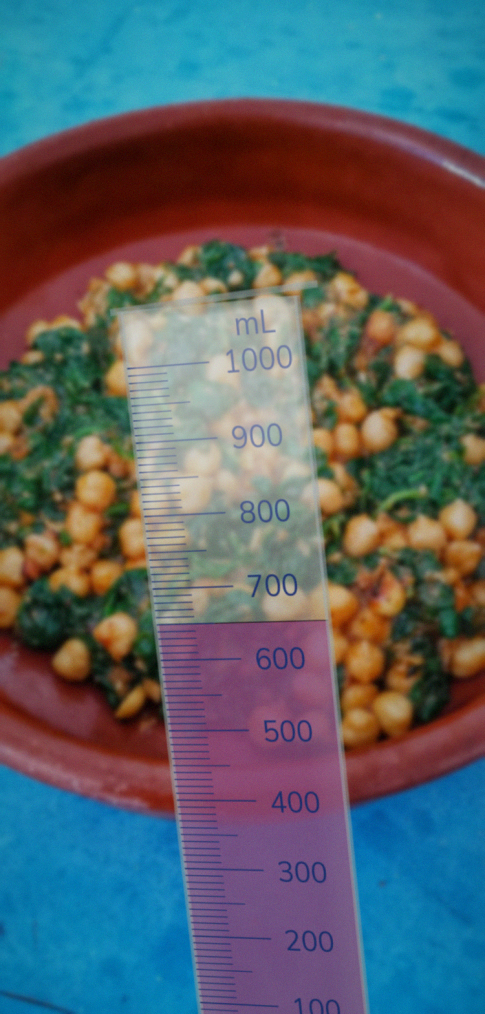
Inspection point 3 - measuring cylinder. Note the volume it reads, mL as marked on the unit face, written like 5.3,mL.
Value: 650,mL
